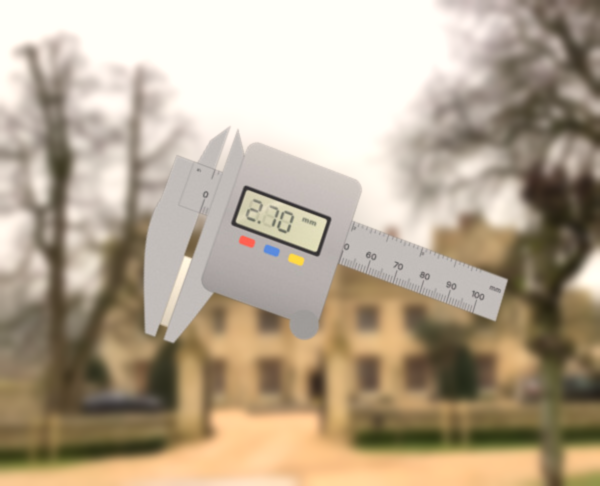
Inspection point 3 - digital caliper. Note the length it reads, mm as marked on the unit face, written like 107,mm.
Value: 2.70,mm
